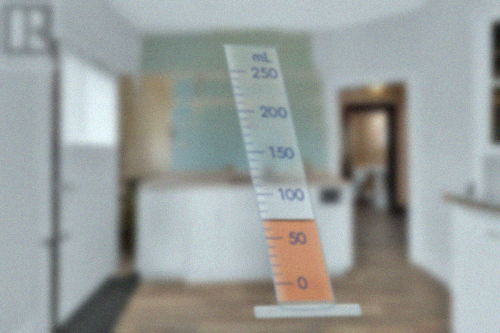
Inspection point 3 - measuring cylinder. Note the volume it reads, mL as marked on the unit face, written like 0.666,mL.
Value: 70,mL
